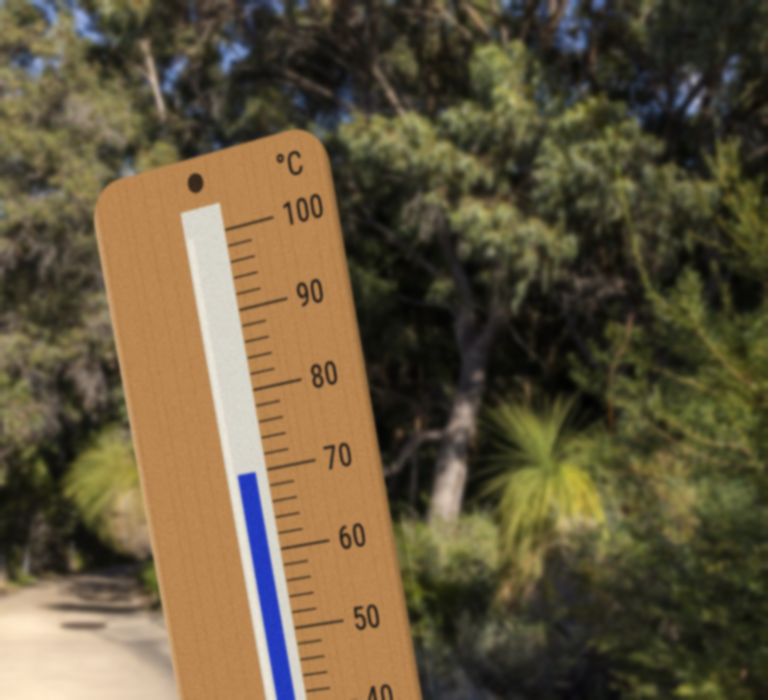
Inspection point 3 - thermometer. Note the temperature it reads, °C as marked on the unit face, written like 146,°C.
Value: 70,°C
